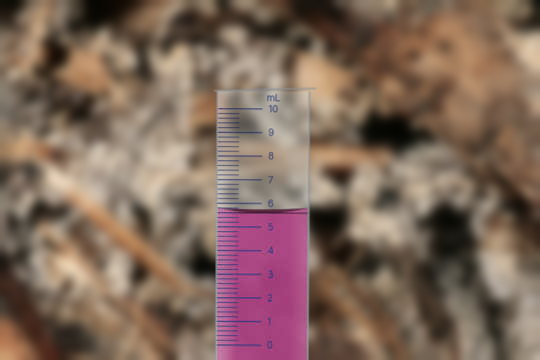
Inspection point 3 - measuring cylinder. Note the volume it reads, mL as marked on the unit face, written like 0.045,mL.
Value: 5.6,mL
